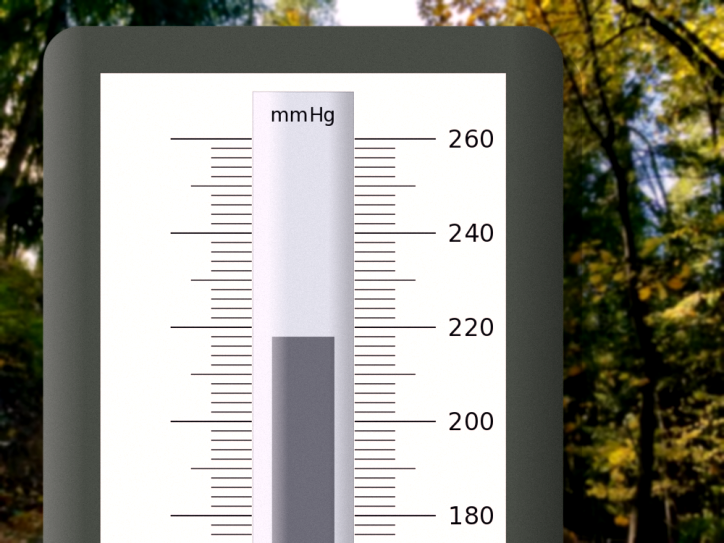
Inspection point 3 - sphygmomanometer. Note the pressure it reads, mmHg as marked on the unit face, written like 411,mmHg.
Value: 218,mmHg
